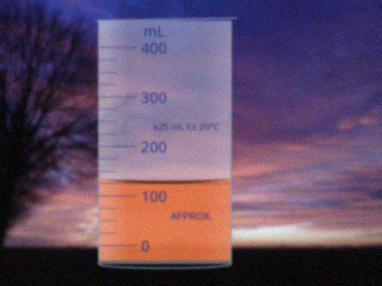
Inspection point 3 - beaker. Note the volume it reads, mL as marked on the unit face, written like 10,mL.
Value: 125,mL
